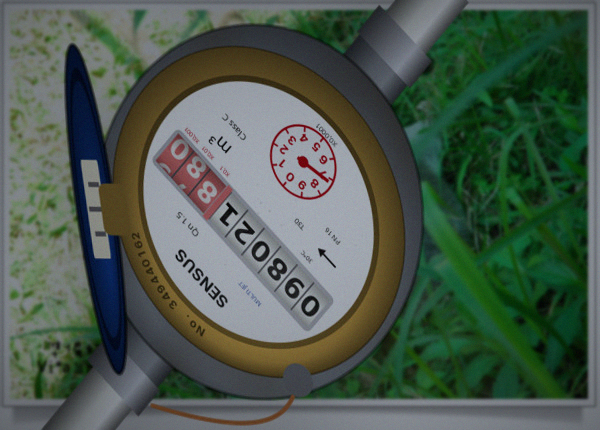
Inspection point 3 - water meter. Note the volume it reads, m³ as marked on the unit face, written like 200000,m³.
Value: 98021.8797,m³
